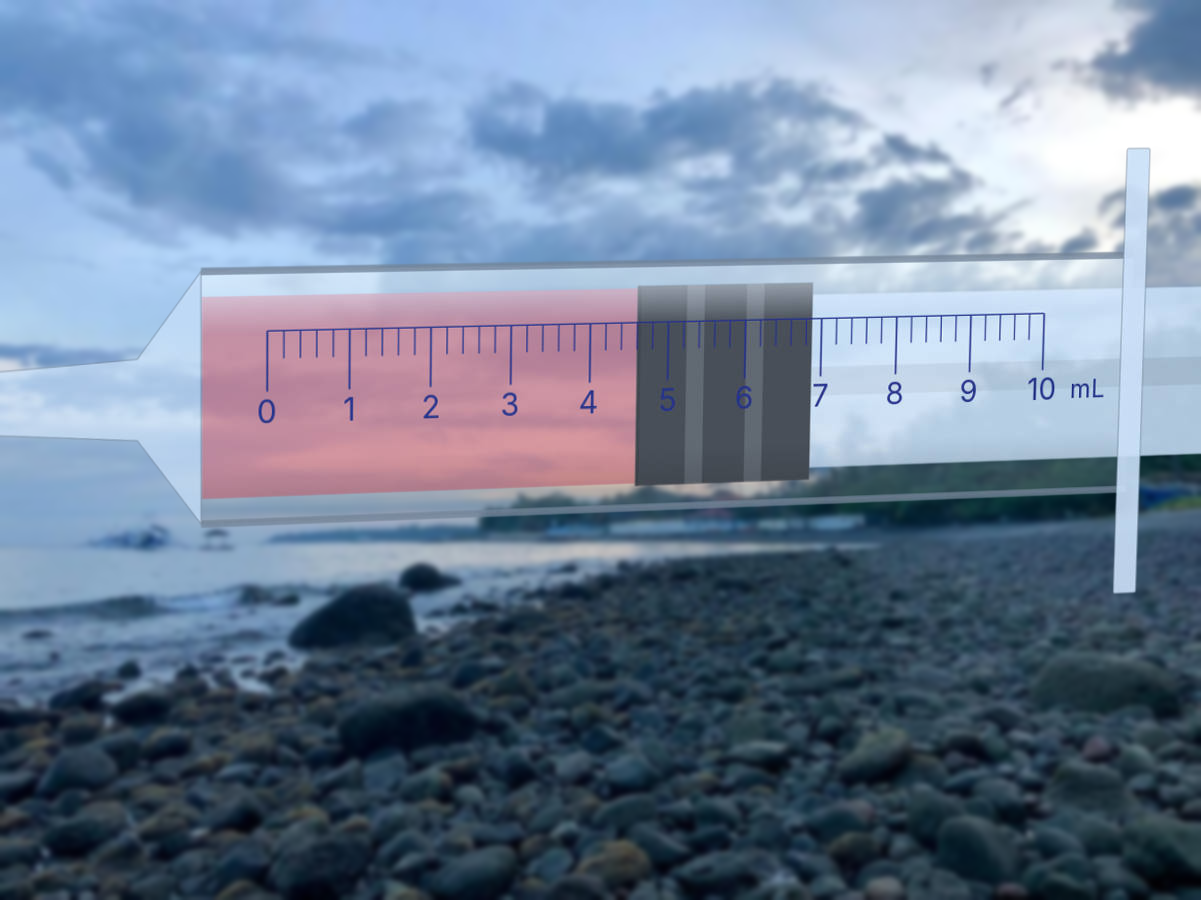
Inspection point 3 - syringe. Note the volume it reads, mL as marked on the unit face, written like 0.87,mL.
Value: 4.6,mL
